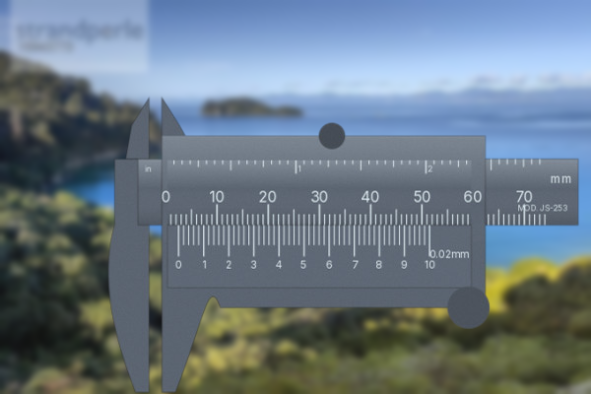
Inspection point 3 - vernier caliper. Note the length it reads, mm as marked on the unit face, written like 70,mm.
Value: 2.5,mm
